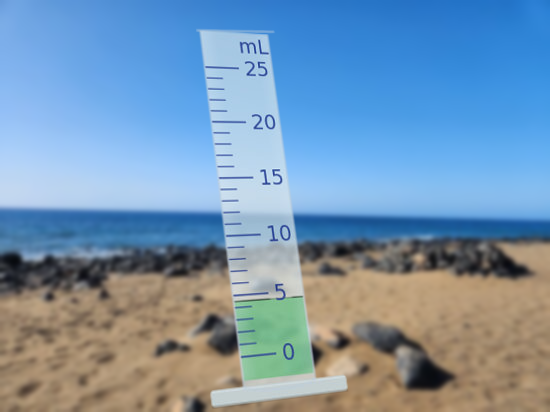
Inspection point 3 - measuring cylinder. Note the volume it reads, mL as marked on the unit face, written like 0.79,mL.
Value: 4.5,mL
